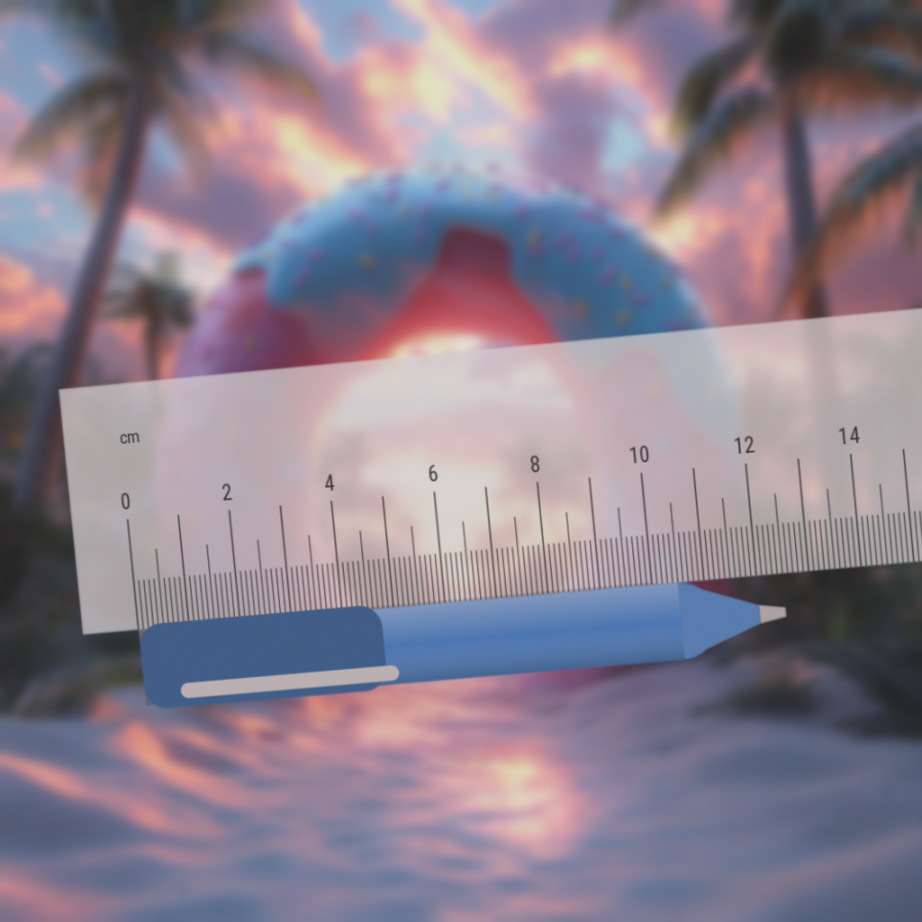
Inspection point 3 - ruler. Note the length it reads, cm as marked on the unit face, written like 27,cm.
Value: 12.5,cm
